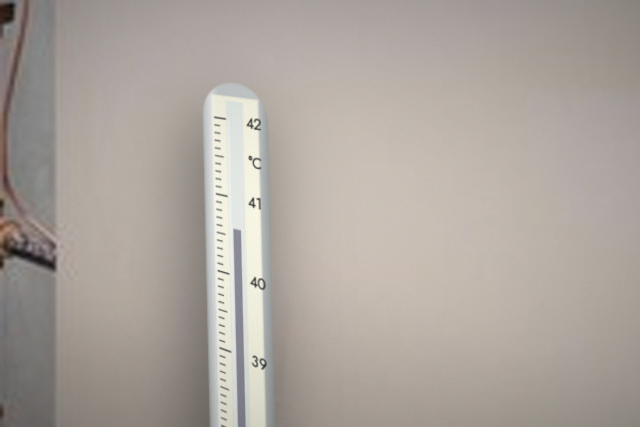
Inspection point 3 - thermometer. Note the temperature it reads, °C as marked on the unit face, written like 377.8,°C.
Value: 40.6,°C
